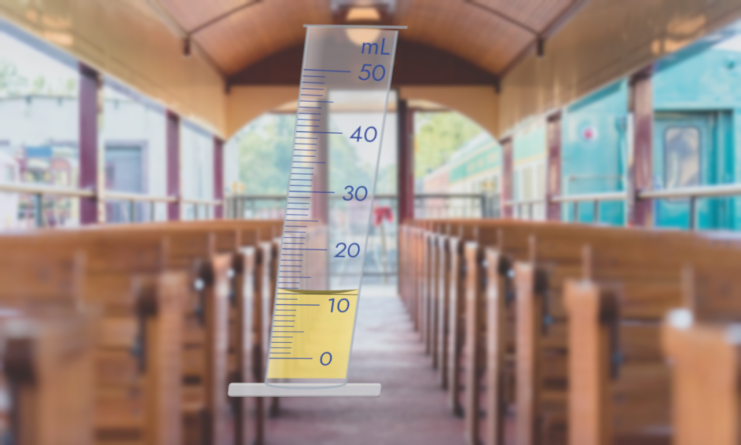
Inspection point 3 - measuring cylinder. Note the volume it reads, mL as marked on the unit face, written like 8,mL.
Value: 12,mL
